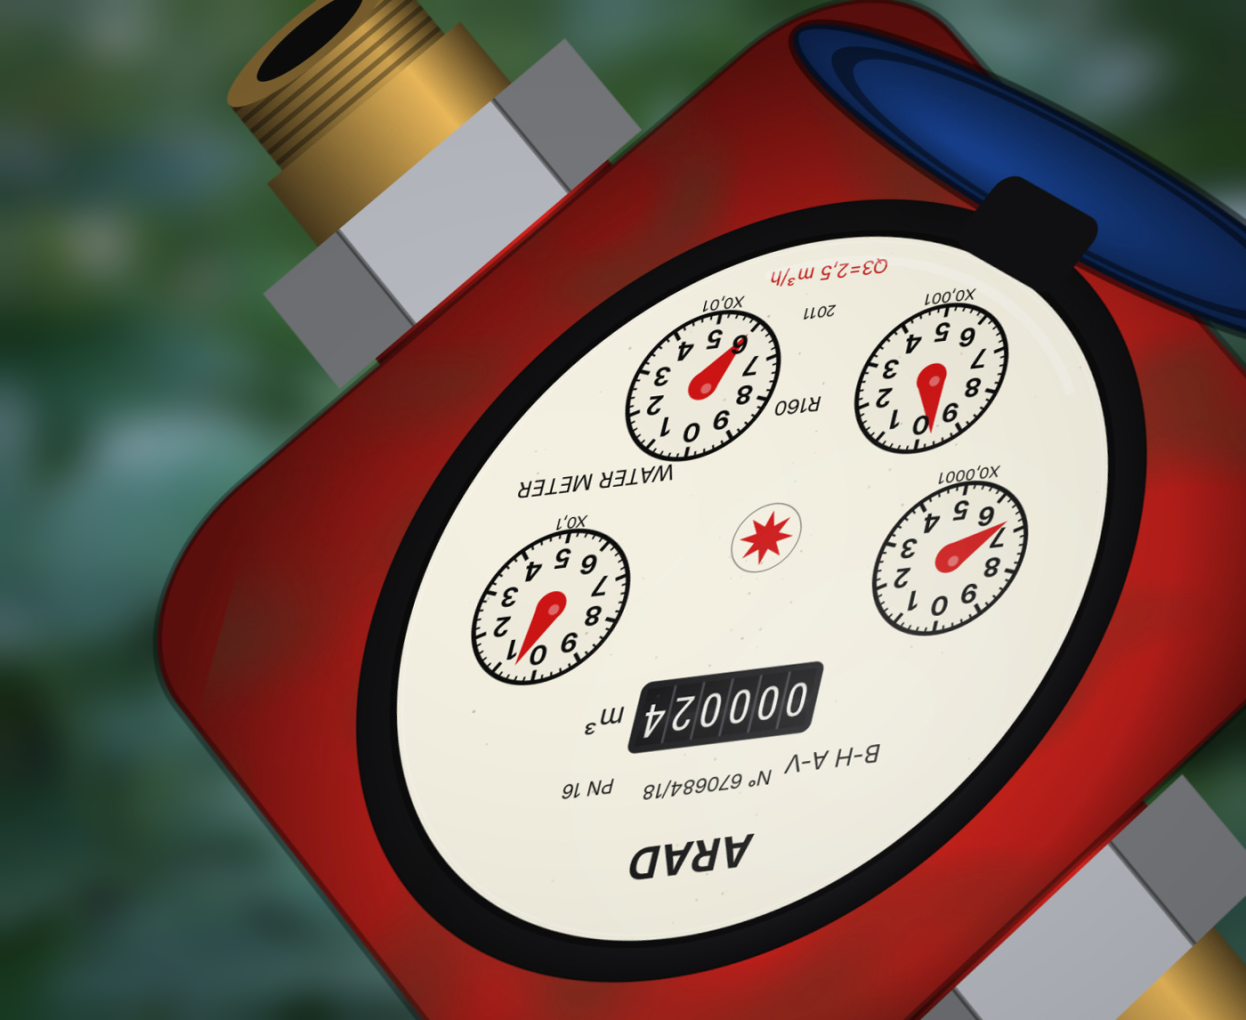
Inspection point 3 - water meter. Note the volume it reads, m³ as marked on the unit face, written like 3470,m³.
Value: 24.0596,m³
